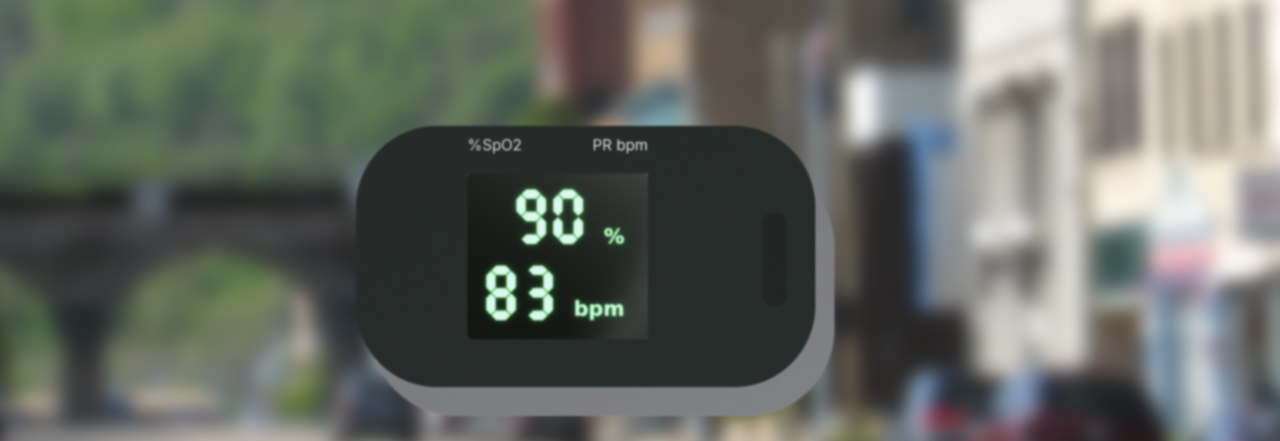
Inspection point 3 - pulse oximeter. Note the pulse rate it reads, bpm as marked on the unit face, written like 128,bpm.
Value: 83,bpm
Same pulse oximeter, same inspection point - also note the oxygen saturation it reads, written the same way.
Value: 90,%
